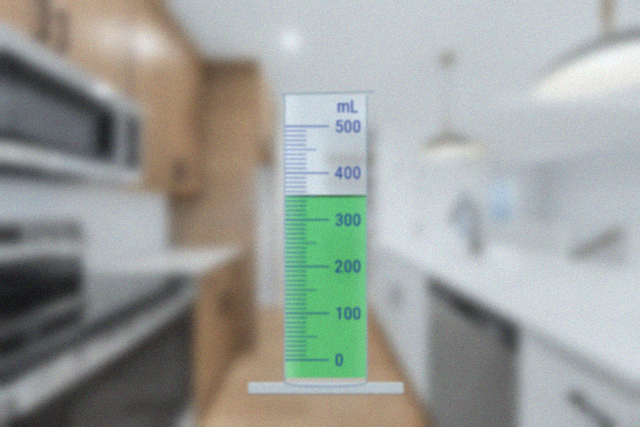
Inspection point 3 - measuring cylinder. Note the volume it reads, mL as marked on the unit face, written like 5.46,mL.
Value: 350,mL
